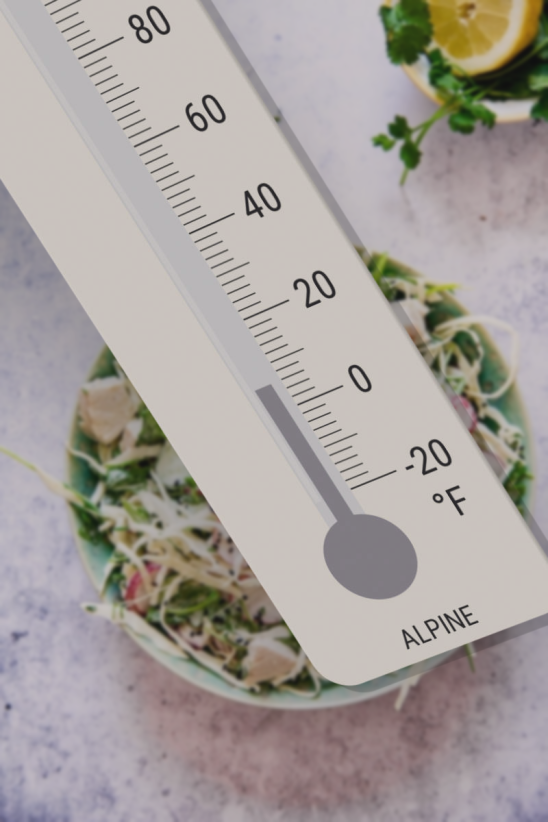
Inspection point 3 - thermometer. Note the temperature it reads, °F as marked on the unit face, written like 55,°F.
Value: 6,°F
